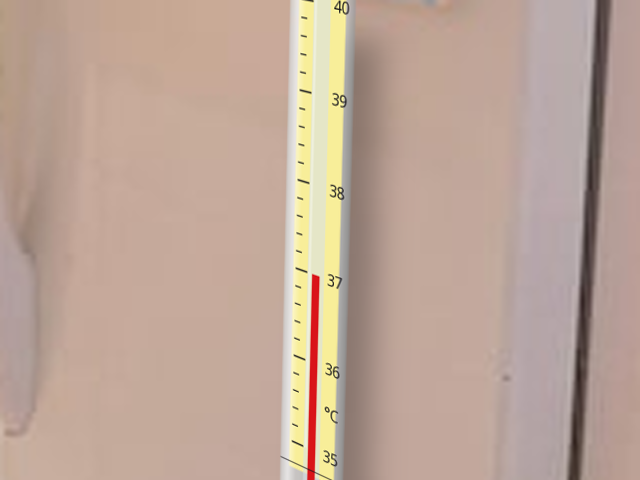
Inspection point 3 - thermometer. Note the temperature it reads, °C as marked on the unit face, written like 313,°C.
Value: 37,°C
